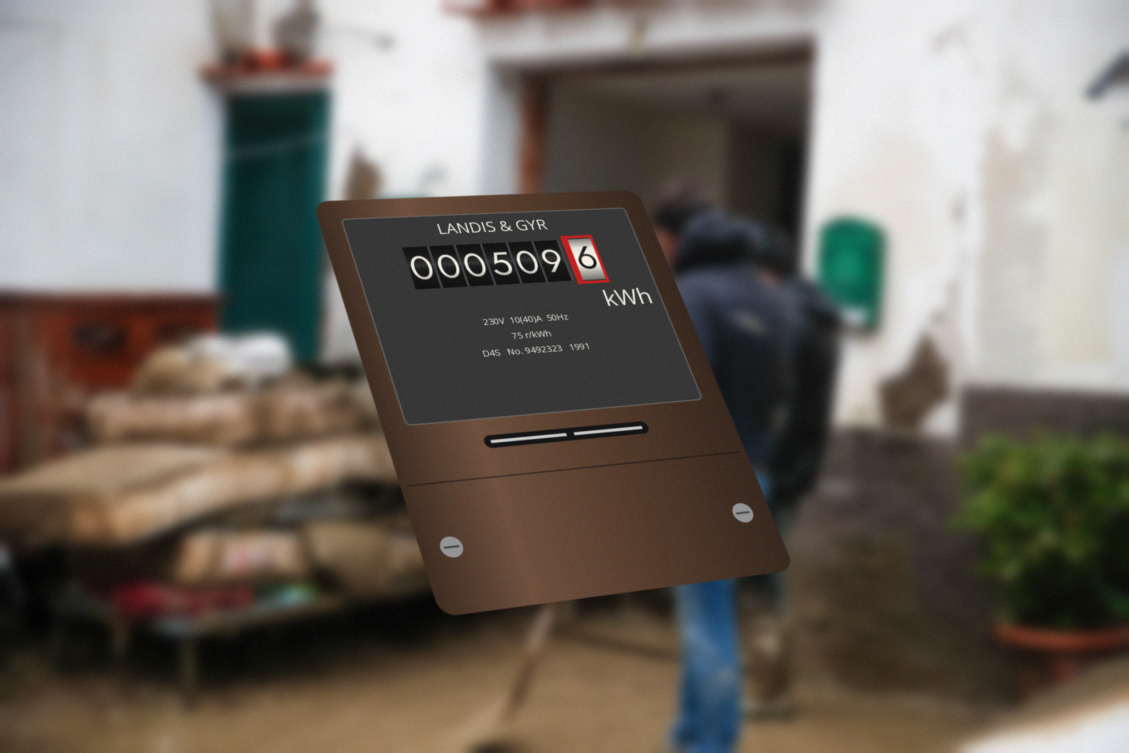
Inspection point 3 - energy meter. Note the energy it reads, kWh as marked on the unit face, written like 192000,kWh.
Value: 509.6,kWh
